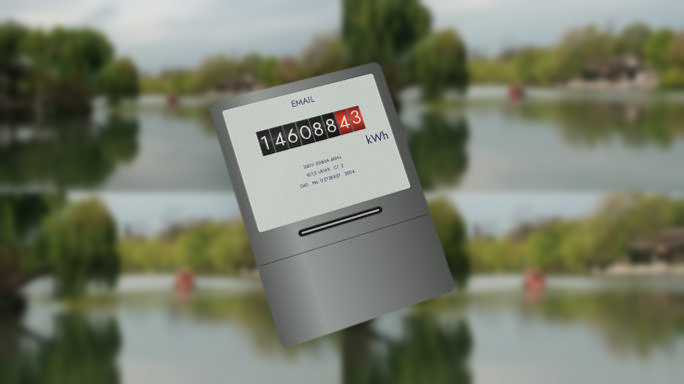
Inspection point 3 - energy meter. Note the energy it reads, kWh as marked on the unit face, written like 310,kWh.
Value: 146088.43,kWh
